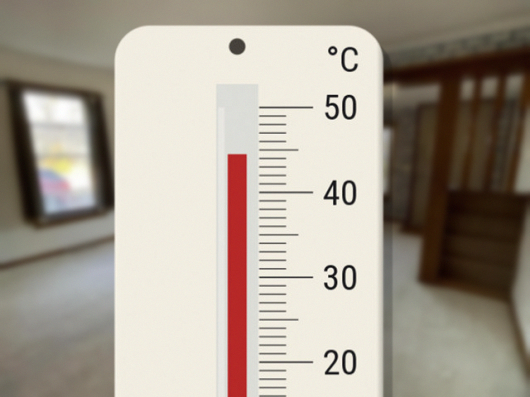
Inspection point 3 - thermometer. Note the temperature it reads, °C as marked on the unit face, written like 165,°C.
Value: 44.5,°C
